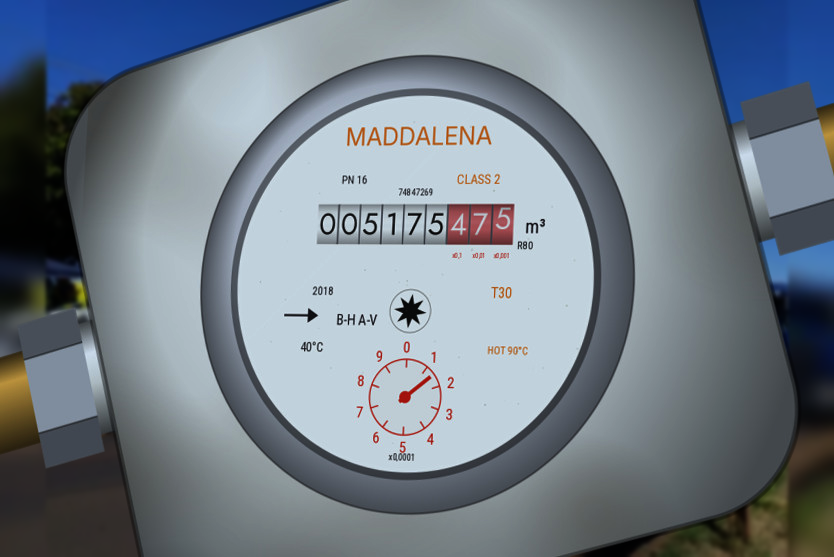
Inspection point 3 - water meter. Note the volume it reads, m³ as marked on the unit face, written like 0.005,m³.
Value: 5175.4751,m³
